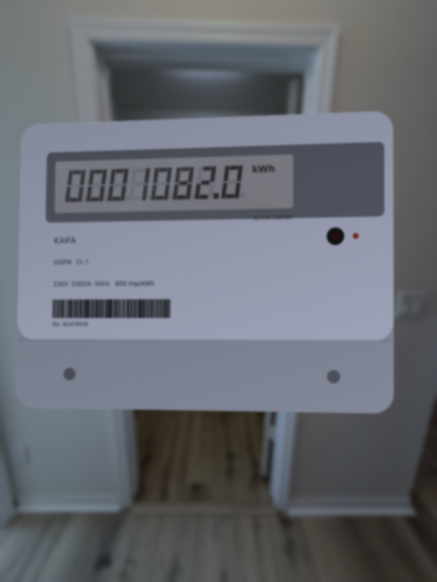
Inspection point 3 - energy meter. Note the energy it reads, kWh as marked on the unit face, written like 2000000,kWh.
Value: 1082.0,kWh
